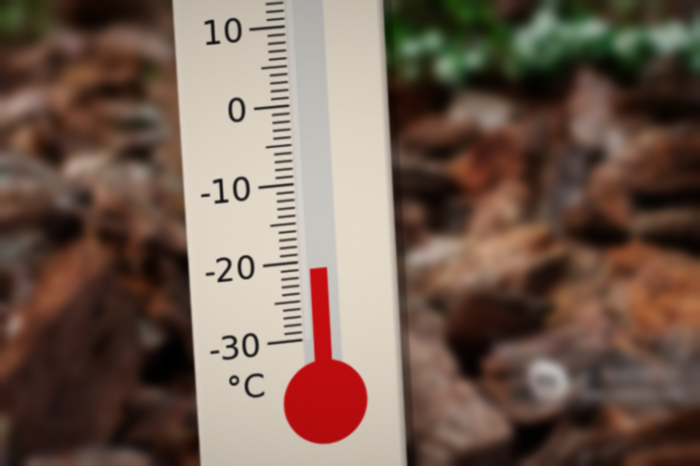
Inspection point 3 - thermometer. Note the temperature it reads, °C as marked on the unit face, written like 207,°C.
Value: -21,°C
